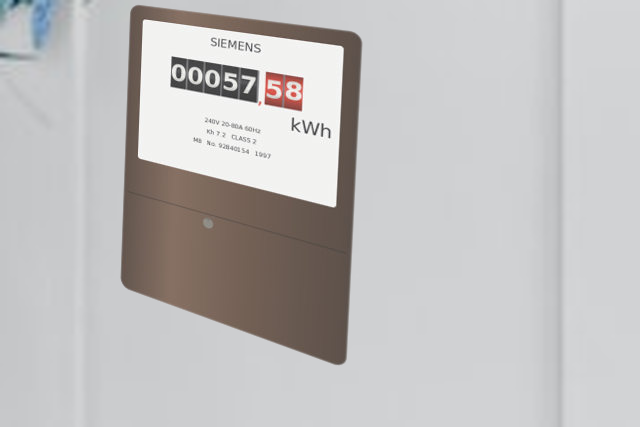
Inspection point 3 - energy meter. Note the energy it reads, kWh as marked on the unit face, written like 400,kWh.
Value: 57.58,kWh
